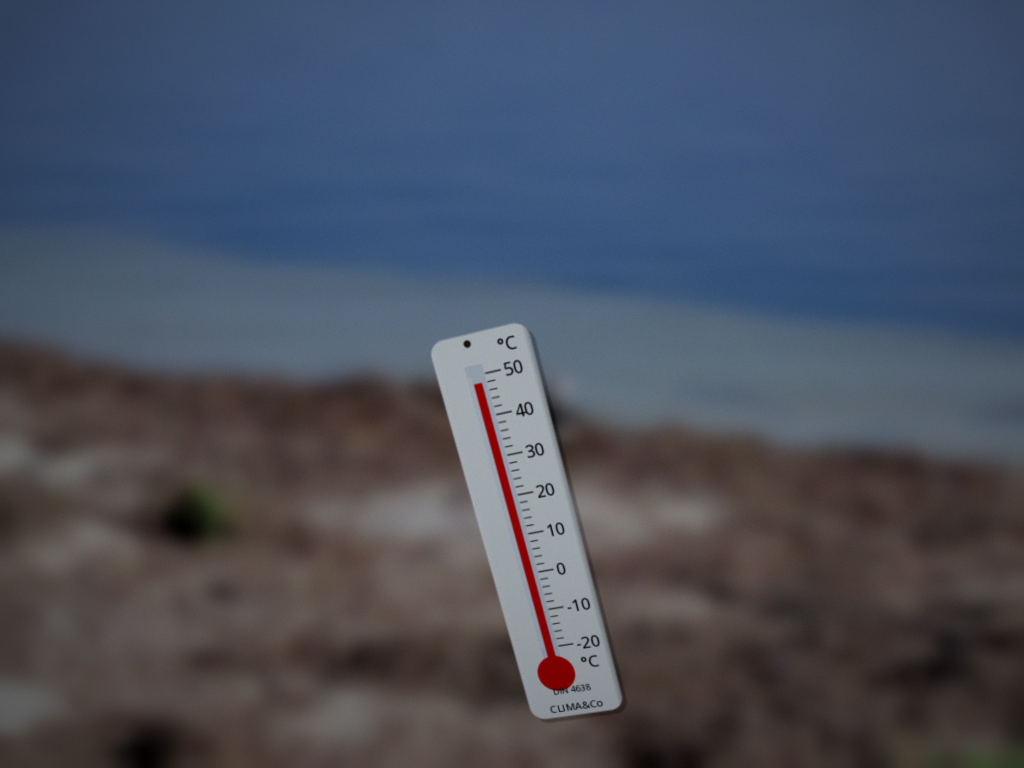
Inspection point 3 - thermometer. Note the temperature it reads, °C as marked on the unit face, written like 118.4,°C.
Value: 48,°C
